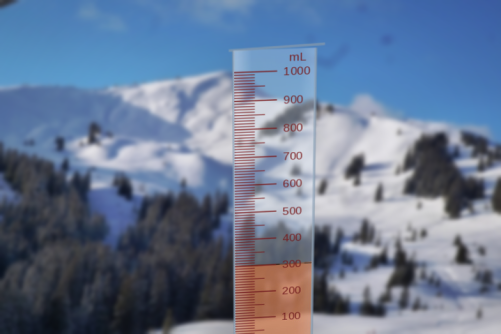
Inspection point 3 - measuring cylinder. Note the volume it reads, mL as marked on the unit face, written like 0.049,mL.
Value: 300,mL
